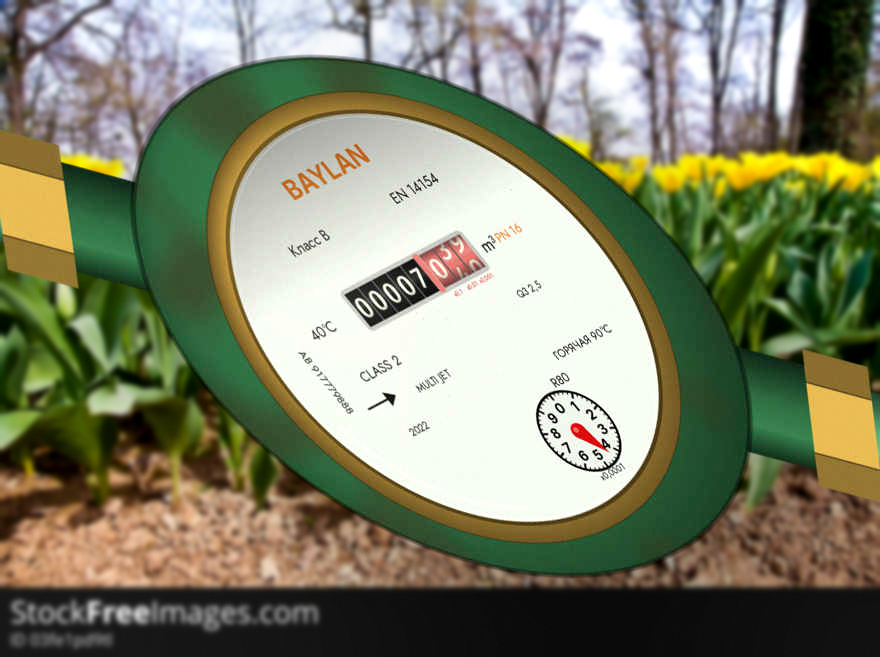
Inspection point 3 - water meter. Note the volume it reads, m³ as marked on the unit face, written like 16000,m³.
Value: 7.0394,m³
